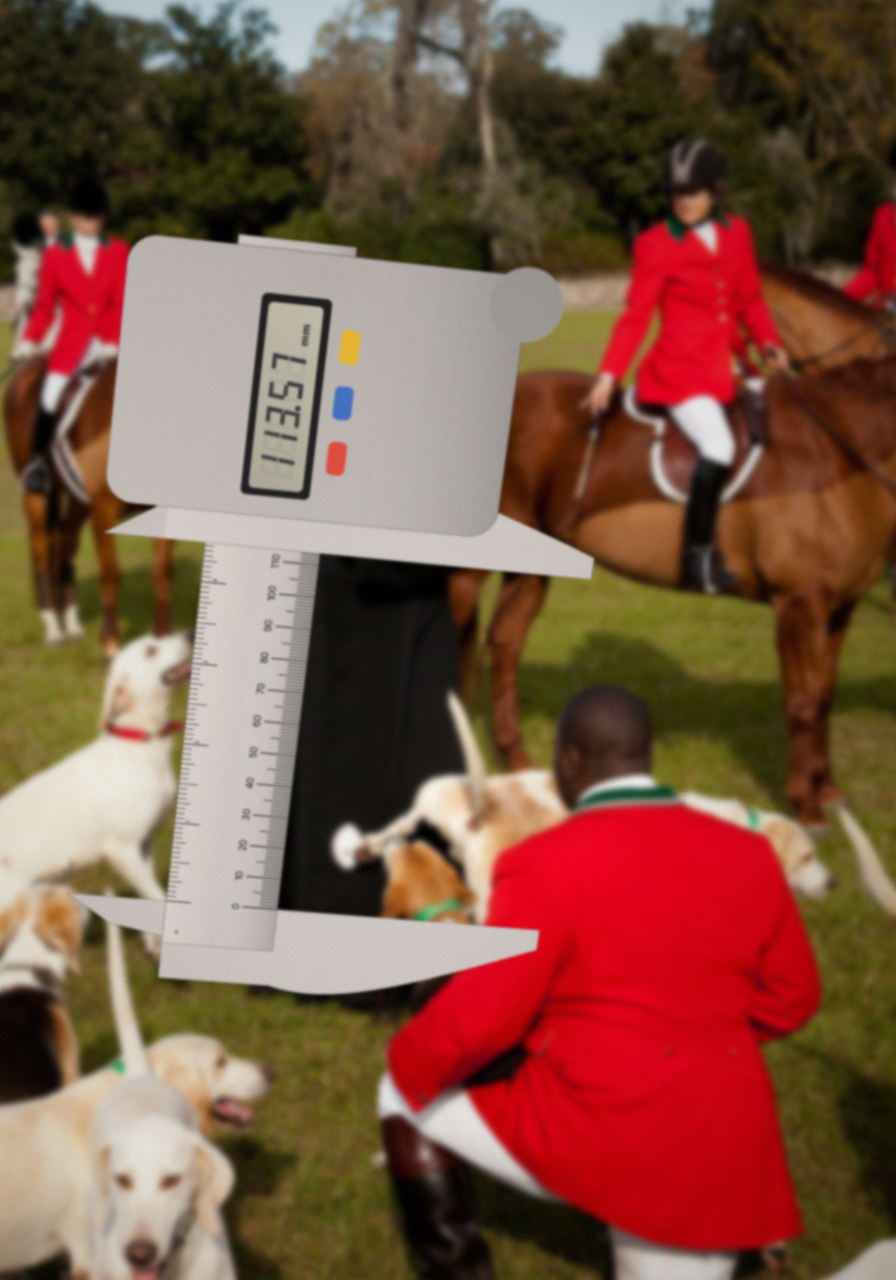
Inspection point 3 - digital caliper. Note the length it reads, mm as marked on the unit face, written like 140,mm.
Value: 113.57,mm
